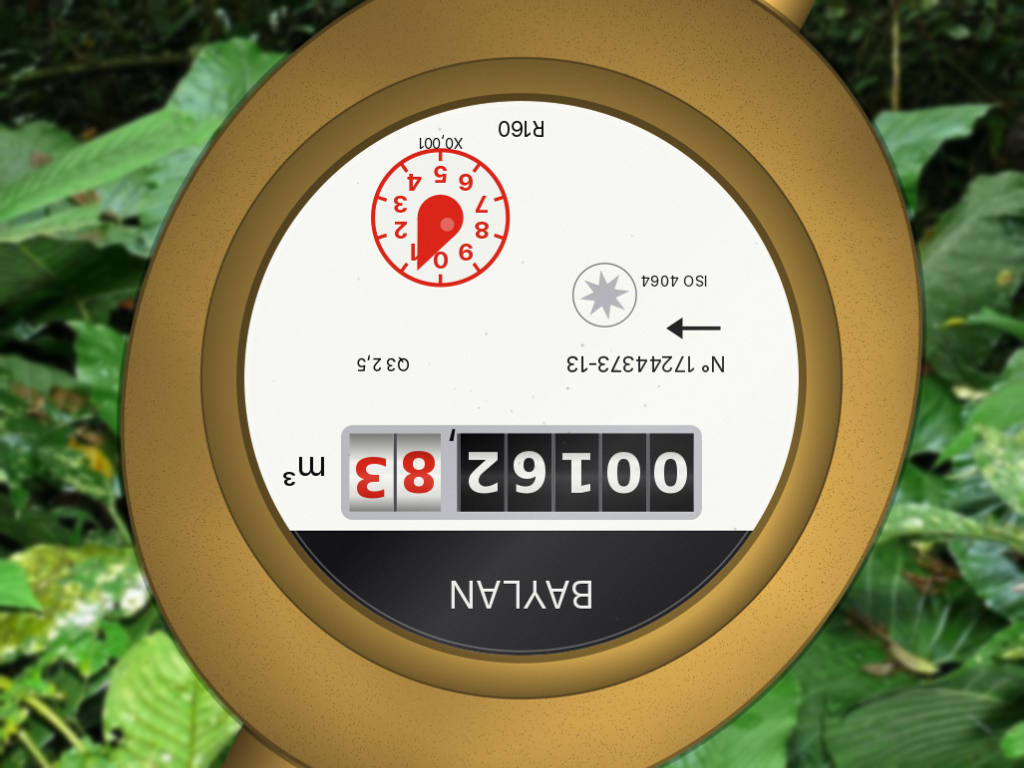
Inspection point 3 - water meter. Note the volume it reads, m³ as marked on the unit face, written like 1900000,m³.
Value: 162.830,m³
